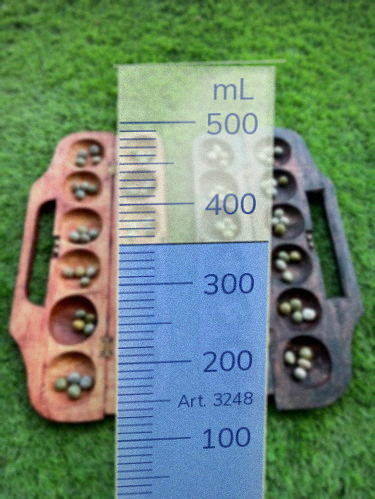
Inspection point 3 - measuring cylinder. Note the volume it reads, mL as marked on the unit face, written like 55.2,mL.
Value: 350,mL
